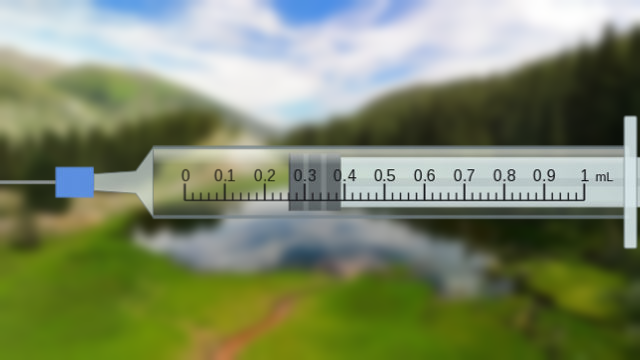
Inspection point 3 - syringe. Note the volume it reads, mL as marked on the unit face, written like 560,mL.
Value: 0.26,mL
